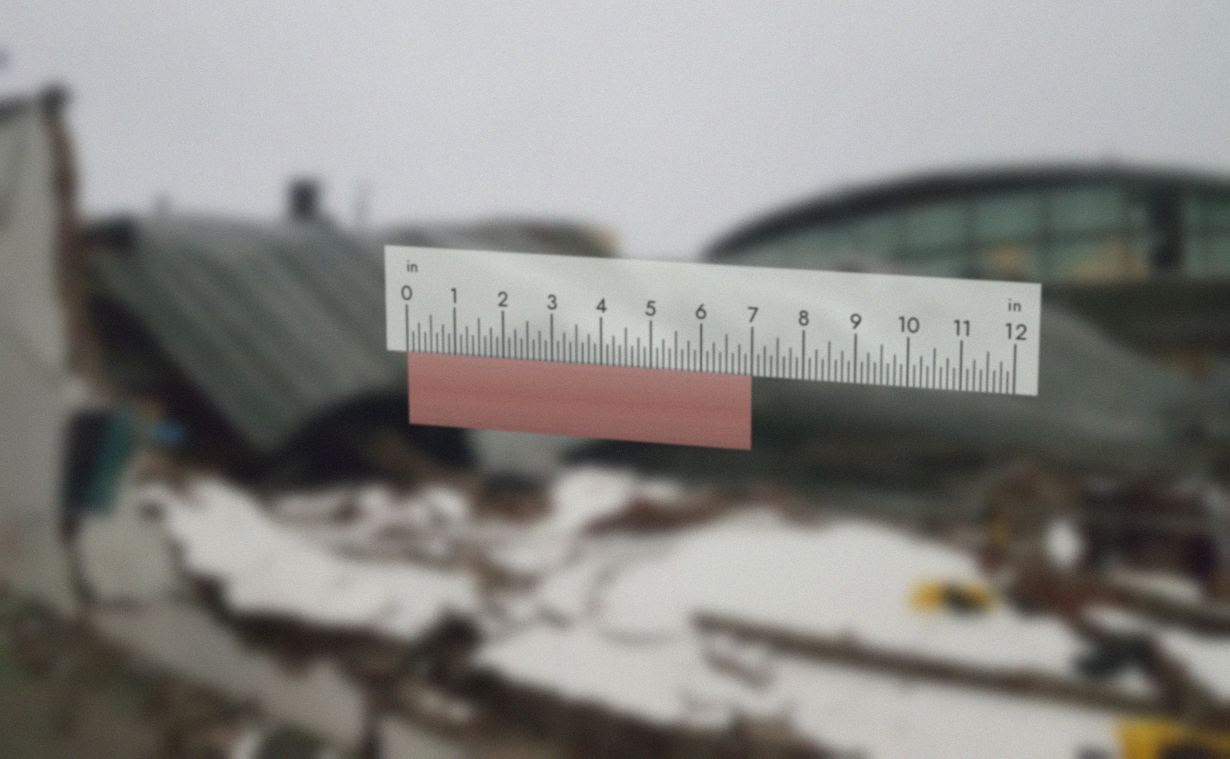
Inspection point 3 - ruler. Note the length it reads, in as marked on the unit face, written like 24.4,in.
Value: 7,in
